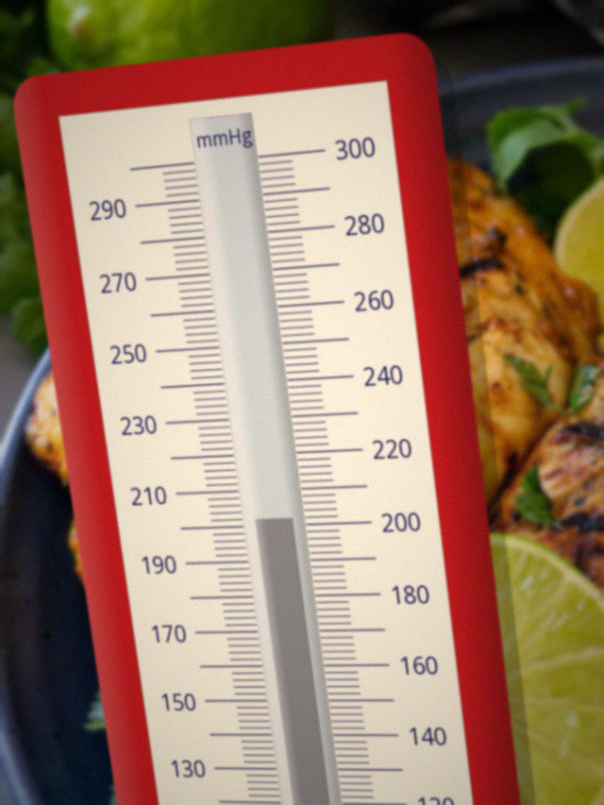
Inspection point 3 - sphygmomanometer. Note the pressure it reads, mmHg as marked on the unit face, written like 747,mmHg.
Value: 202,mmHg
